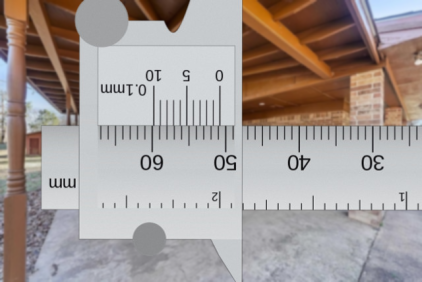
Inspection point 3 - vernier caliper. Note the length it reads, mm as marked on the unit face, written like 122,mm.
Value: 50.8,mm
